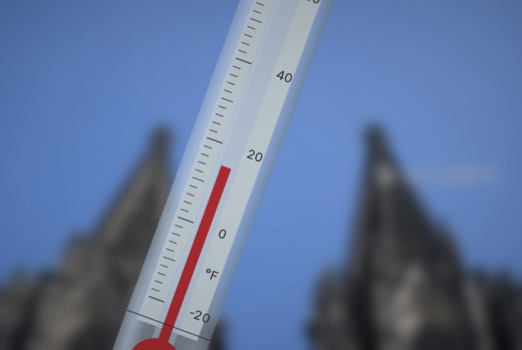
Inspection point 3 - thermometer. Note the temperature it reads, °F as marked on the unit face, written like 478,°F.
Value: 15,°F
